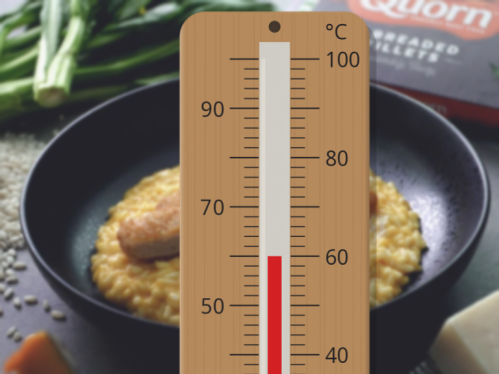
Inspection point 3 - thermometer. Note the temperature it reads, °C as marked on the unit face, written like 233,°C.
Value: 60,°C
